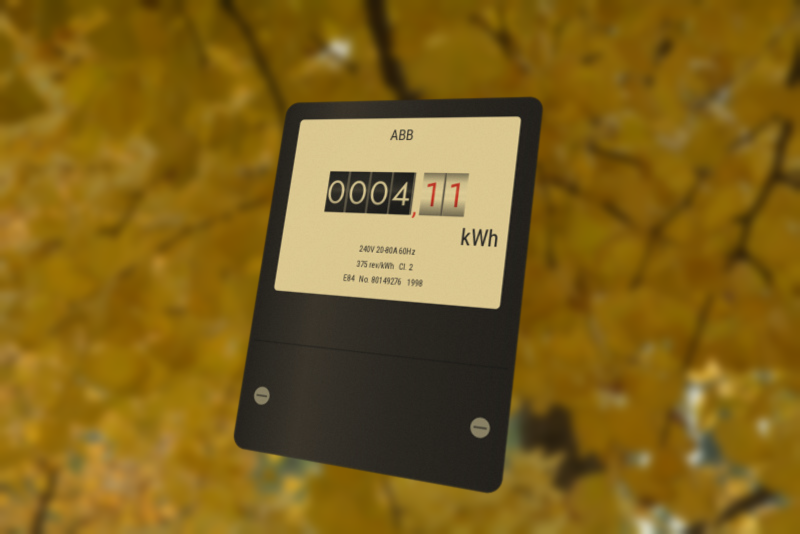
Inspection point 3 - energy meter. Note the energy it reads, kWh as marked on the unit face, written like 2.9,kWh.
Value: 4.11,kWh
